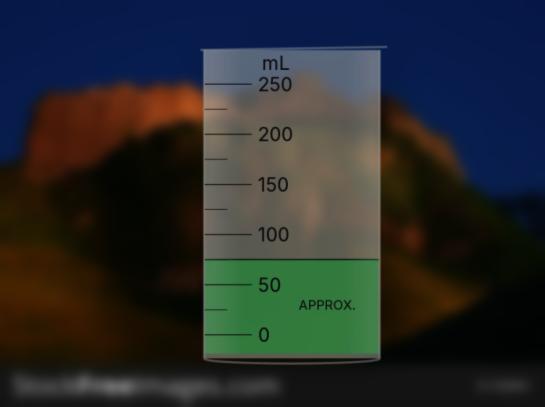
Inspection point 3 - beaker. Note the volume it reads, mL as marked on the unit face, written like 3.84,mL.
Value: 75,mL
